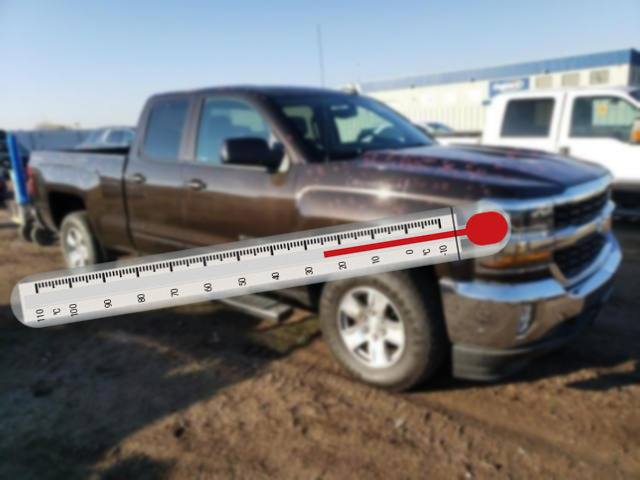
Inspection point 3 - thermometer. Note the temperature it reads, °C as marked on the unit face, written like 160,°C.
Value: 25,°C
